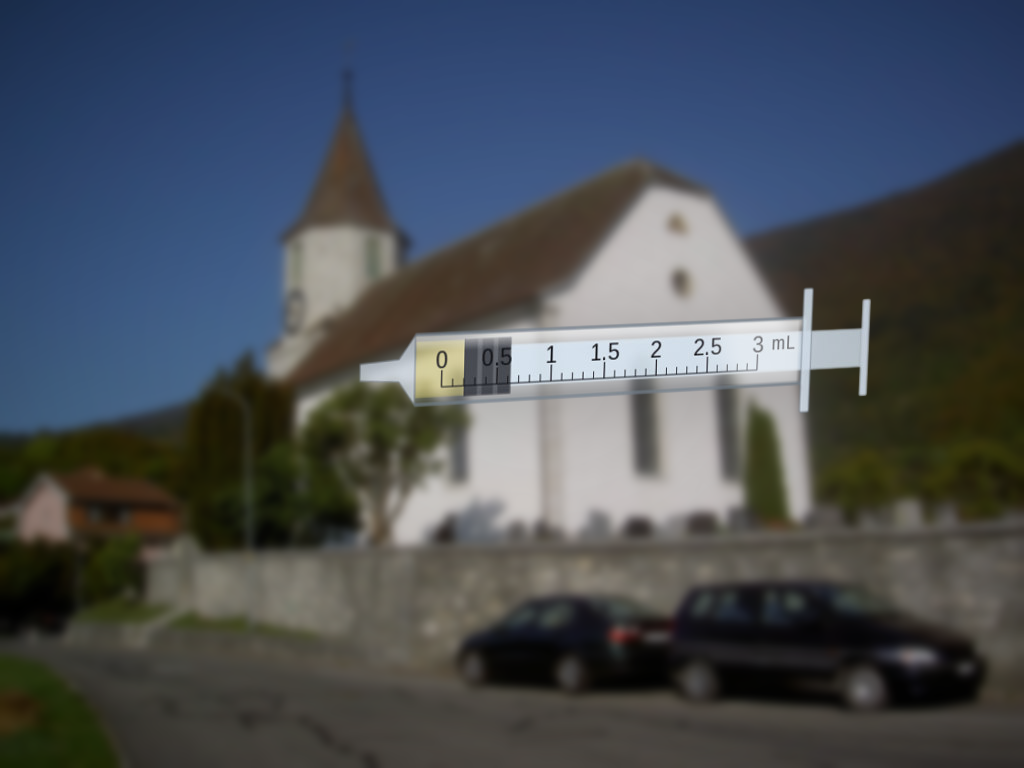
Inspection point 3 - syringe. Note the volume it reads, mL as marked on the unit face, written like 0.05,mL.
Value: 0.2,mL
